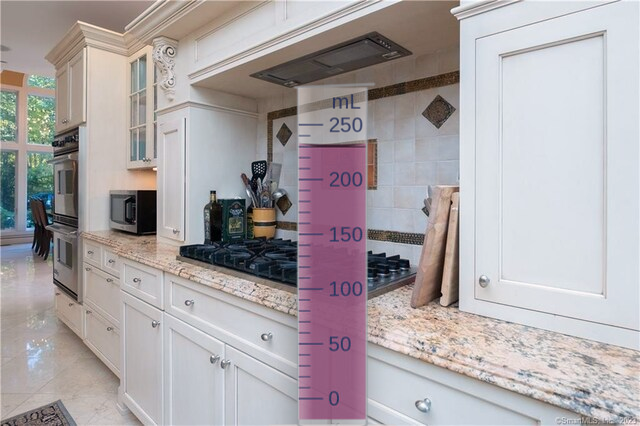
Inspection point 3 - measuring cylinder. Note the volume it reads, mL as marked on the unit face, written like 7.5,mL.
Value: 230,mL
